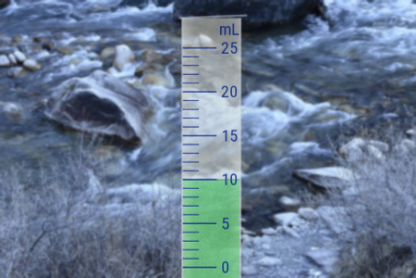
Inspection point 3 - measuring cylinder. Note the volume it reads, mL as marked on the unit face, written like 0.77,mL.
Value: 10,mL
